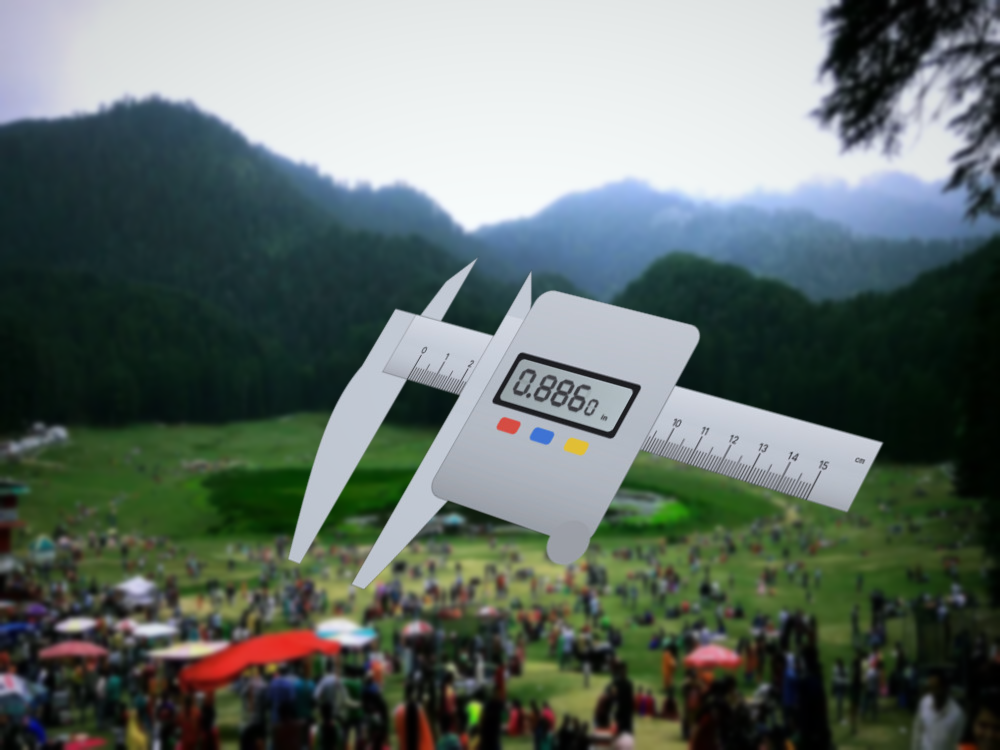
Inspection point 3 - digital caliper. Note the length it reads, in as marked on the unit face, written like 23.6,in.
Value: 0.8860,in
